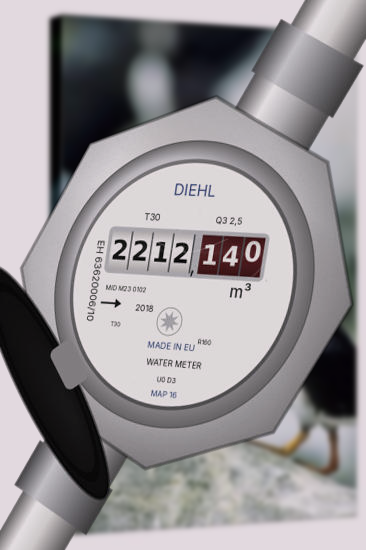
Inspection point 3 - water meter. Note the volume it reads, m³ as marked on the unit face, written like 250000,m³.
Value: 2212.140,m³
